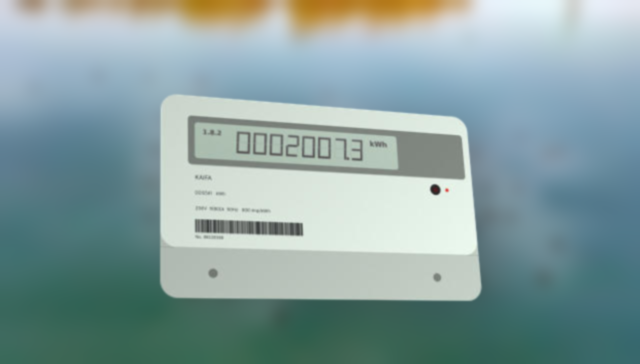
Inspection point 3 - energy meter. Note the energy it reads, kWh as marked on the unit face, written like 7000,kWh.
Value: 2007.3,kWh
